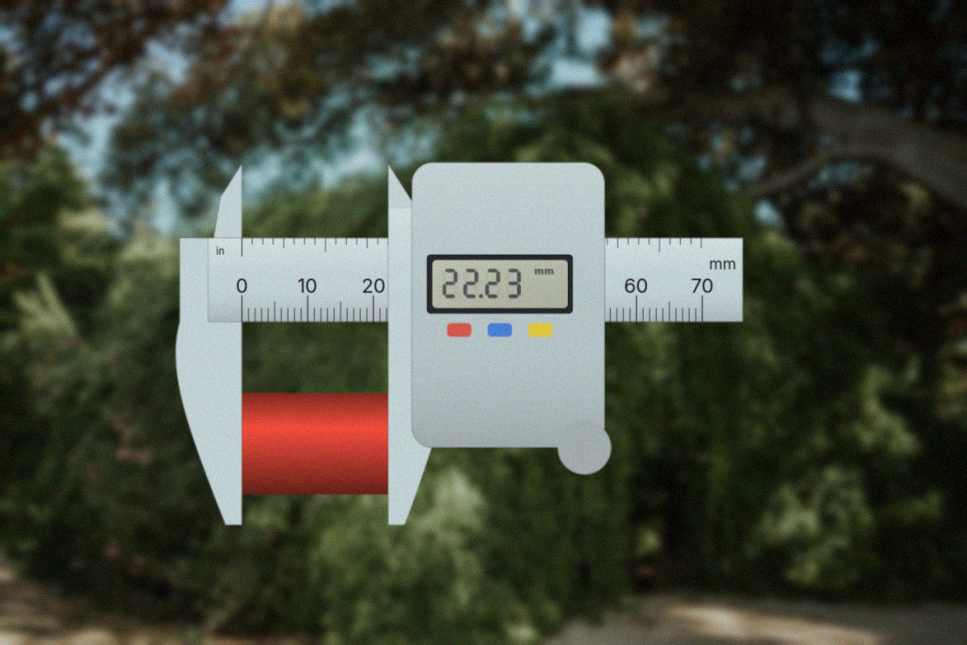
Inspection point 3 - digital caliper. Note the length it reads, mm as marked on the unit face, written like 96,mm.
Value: 22.23,mm
